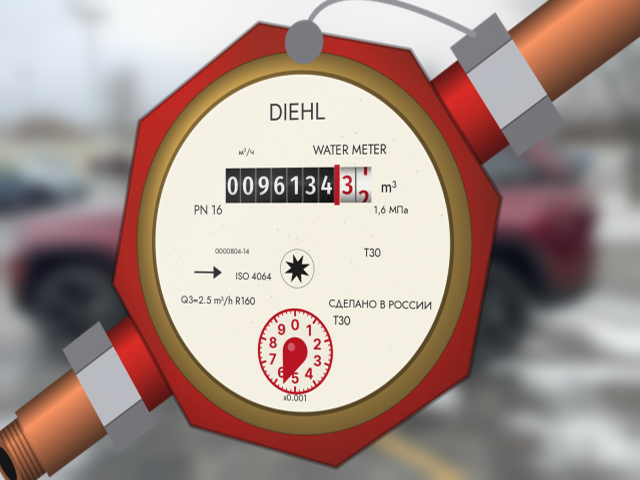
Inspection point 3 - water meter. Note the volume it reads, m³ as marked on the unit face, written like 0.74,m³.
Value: 96134.315,m³
